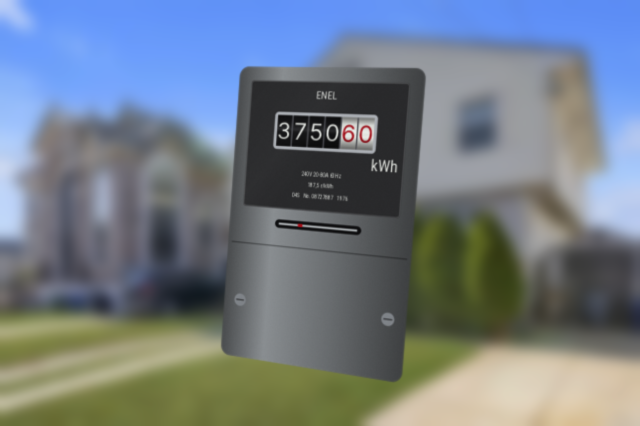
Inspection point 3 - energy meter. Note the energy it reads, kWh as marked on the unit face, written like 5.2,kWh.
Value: 3750.60,kWh
